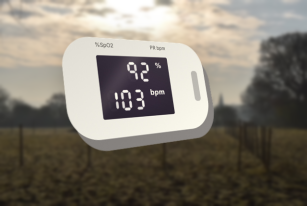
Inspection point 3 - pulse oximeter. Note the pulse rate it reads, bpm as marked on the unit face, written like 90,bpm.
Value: 103,bpm
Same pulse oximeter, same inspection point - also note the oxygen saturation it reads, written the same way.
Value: 92,%
